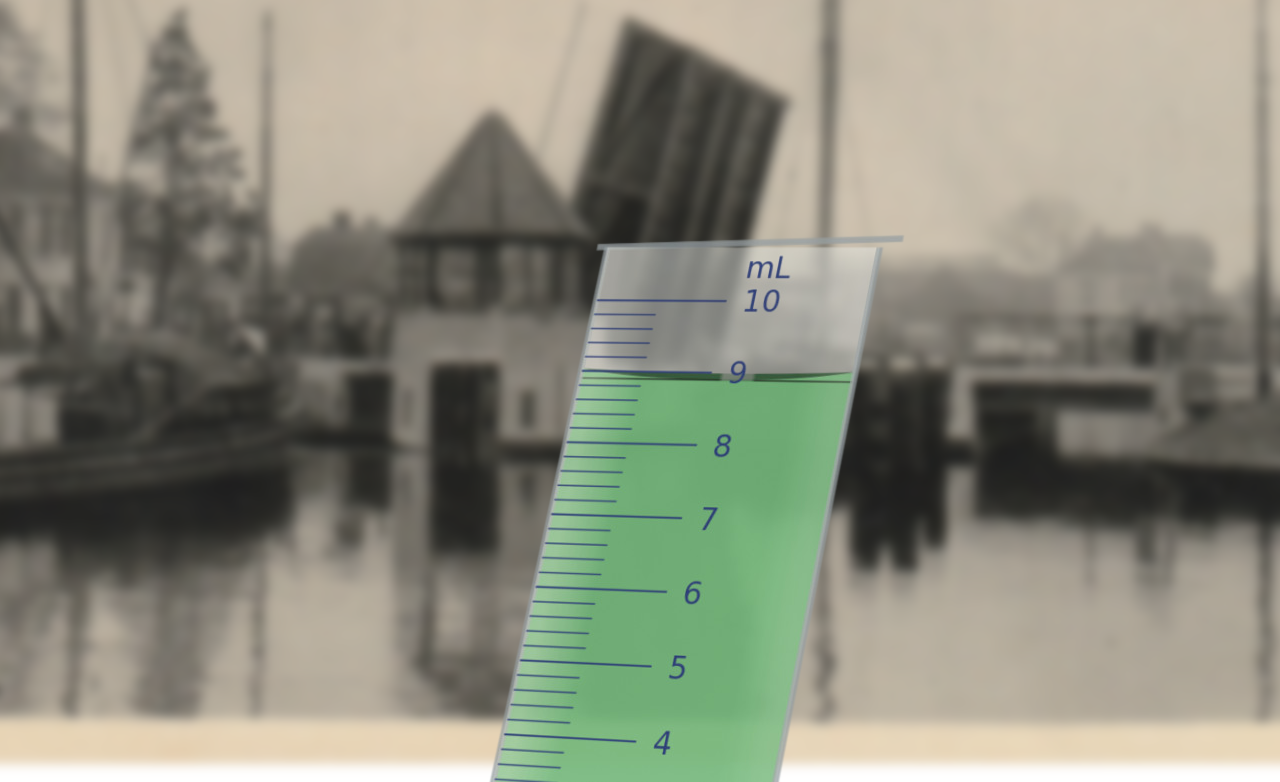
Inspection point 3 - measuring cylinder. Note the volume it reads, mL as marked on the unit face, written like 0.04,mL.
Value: 8.9,mL
